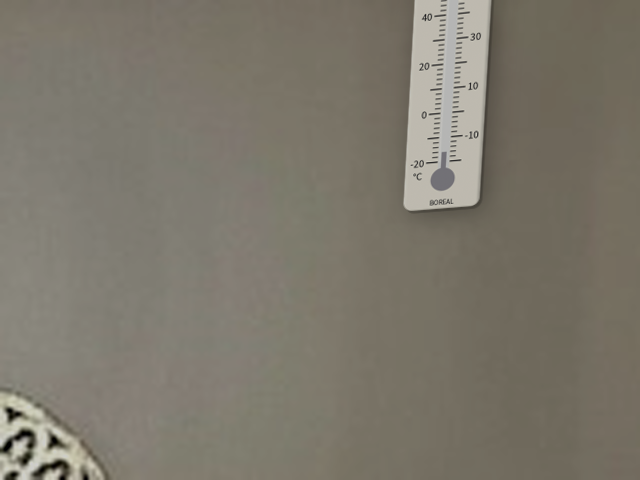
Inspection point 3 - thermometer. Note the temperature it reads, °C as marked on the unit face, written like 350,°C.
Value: -16,°C
